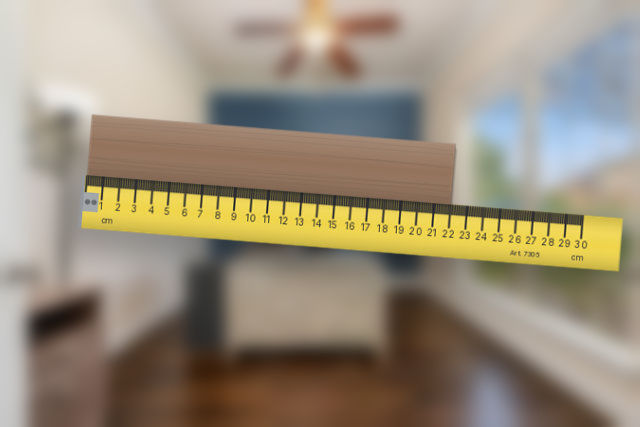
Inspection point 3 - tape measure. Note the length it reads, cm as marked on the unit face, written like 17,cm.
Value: 22,cm
